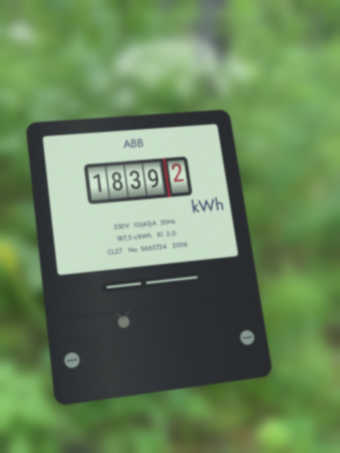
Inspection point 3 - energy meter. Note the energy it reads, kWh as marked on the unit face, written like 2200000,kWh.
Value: 1839.2,kWh
